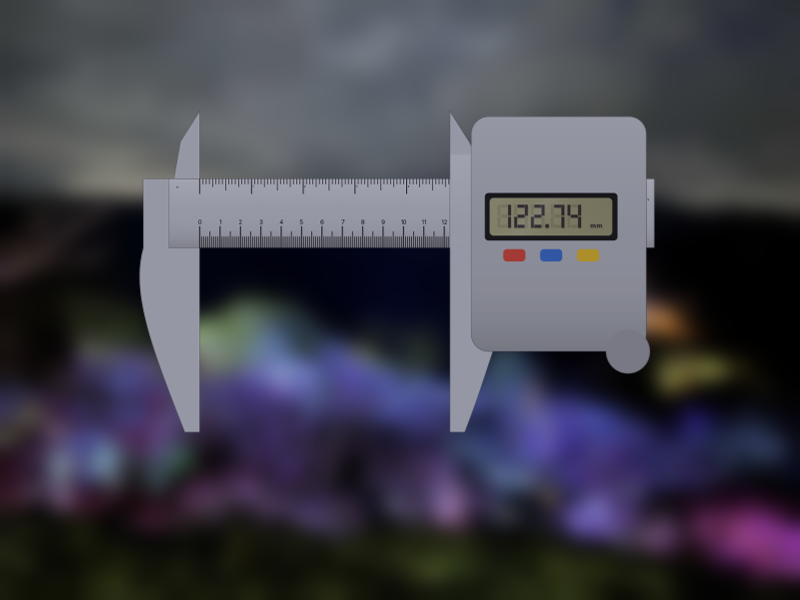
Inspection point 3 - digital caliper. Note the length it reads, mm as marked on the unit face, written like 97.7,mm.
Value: 122.74,mm
